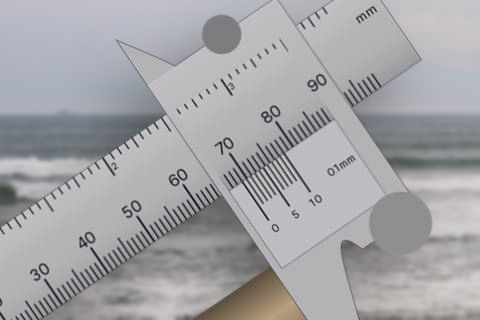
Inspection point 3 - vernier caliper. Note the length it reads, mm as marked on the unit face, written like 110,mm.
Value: 69.0,mm
